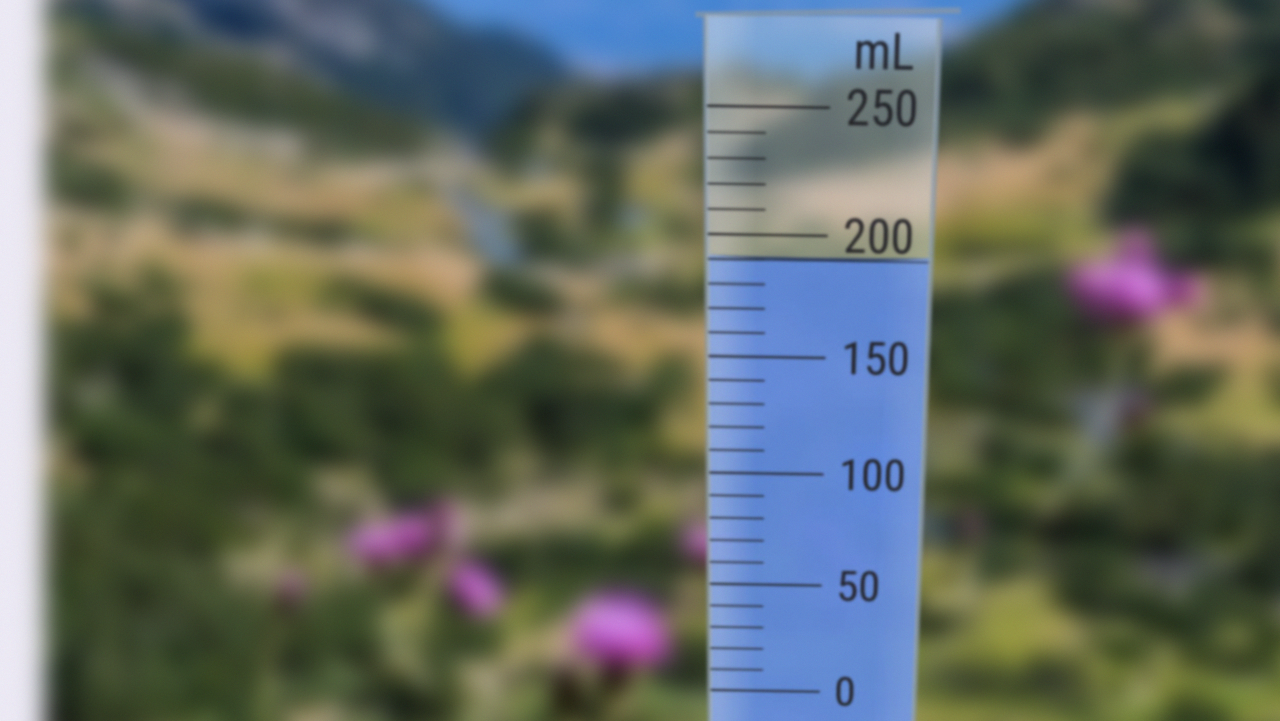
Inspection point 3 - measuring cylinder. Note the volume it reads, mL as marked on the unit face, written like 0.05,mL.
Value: 190,mL
